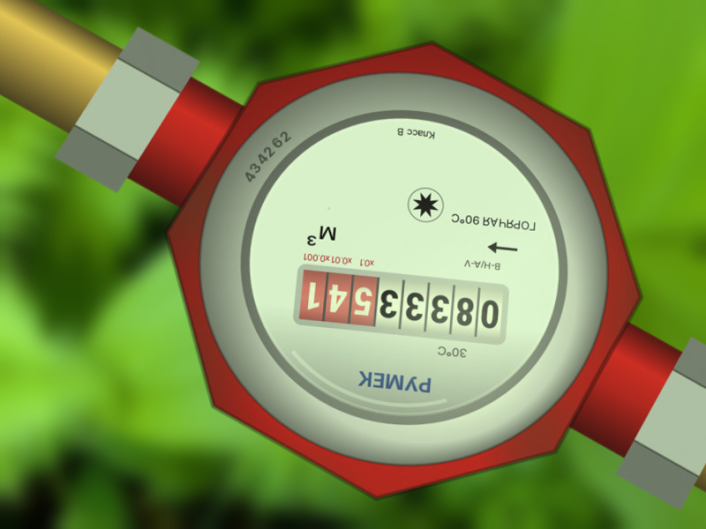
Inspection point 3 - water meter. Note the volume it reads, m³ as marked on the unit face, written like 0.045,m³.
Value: 8333.541,m³
